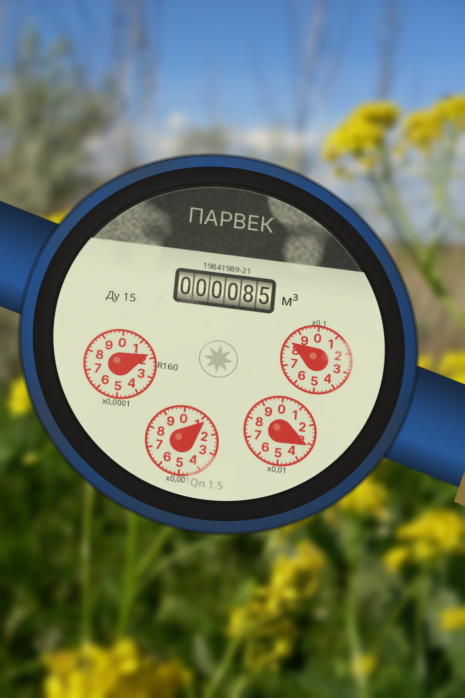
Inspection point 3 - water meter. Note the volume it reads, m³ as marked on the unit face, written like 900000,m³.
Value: 85.8311,m³
